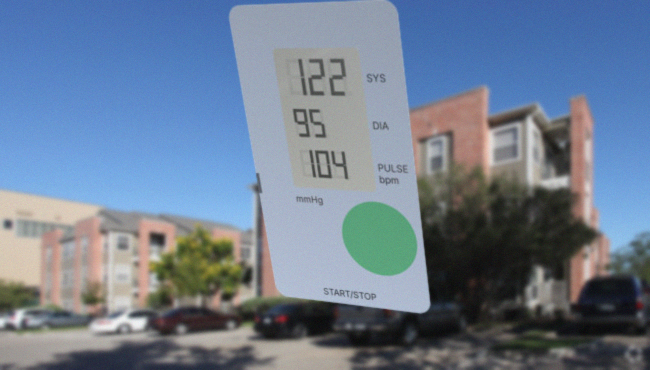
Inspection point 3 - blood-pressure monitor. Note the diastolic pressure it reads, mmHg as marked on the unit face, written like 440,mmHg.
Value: 95,mmHg
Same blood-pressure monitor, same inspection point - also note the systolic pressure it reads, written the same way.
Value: 122,mmHg
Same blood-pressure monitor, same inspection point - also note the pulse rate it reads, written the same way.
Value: 104,bpm
